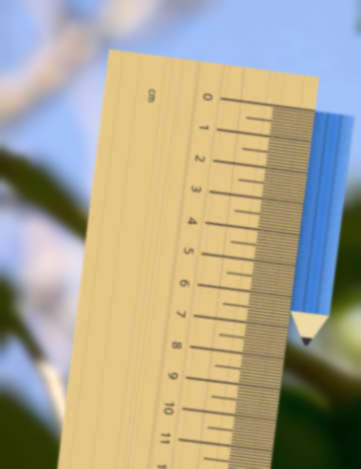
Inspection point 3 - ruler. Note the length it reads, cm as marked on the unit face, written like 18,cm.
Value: 7.5,cm
